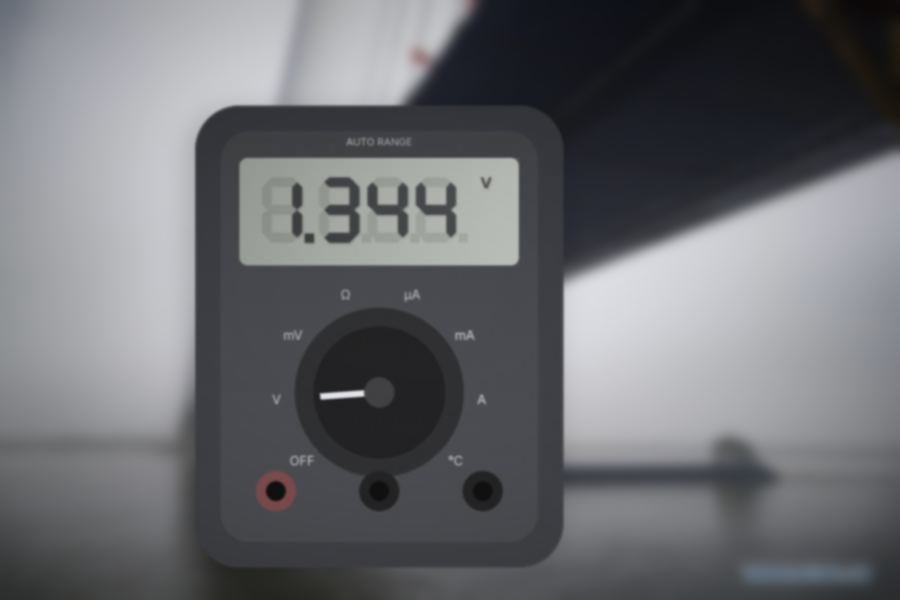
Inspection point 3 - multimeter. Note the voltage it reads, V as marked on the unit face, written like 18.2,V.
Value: 1.344,V
